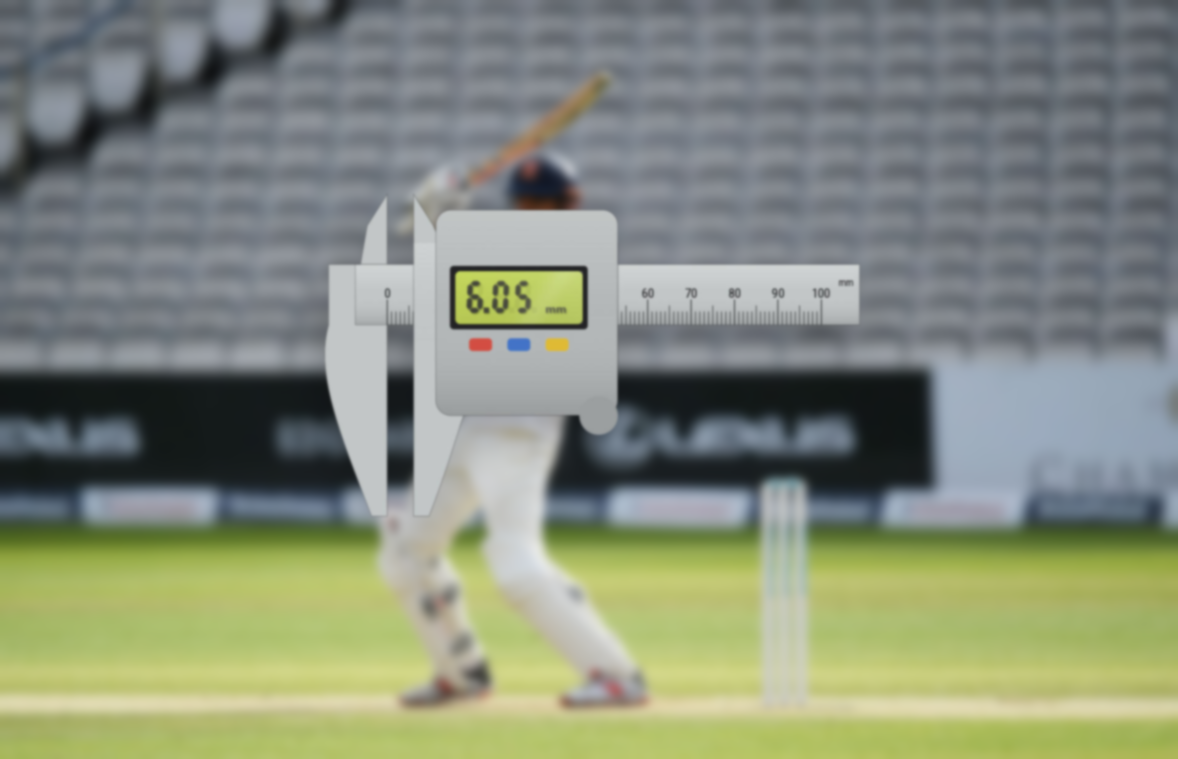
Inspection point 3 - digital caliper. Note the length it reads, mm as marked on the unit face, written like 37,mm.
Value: 6.05,mm
